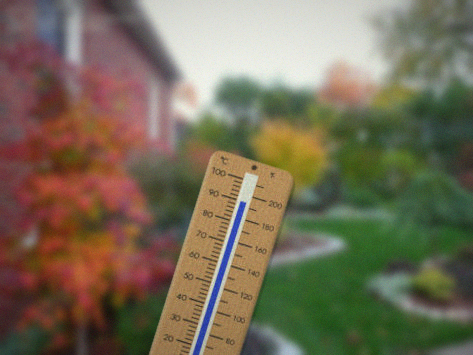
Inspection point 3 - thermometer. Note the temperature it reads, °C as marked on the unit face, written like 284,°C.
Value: 90,°C
